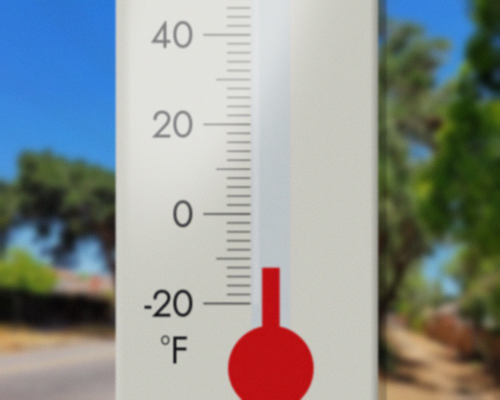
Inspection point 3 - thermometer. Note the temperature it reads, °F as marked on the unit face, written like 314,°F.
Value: -12,°F
